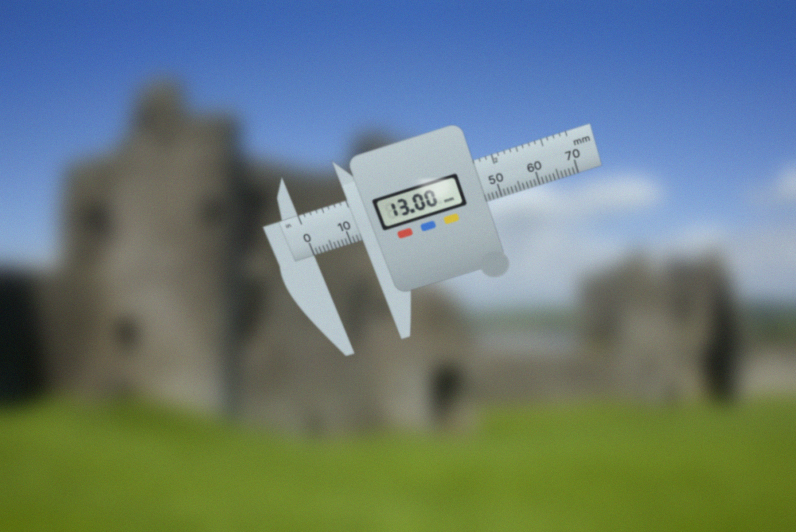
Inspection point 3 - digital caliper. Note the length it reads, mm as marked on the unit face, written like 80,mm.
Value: 13.00,mm
